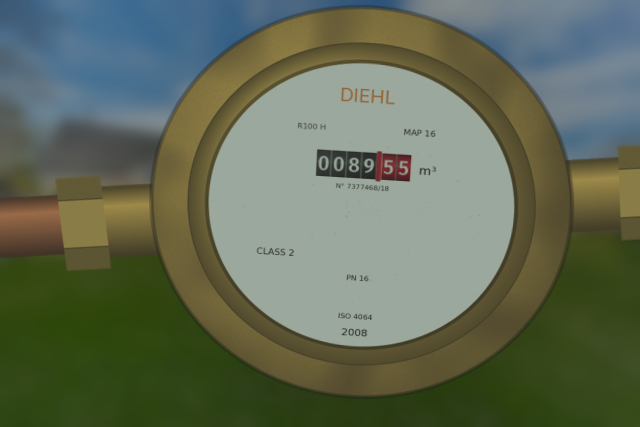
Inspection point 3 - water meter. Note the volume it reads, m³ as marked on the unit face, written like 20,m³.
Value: 89.55,m³
